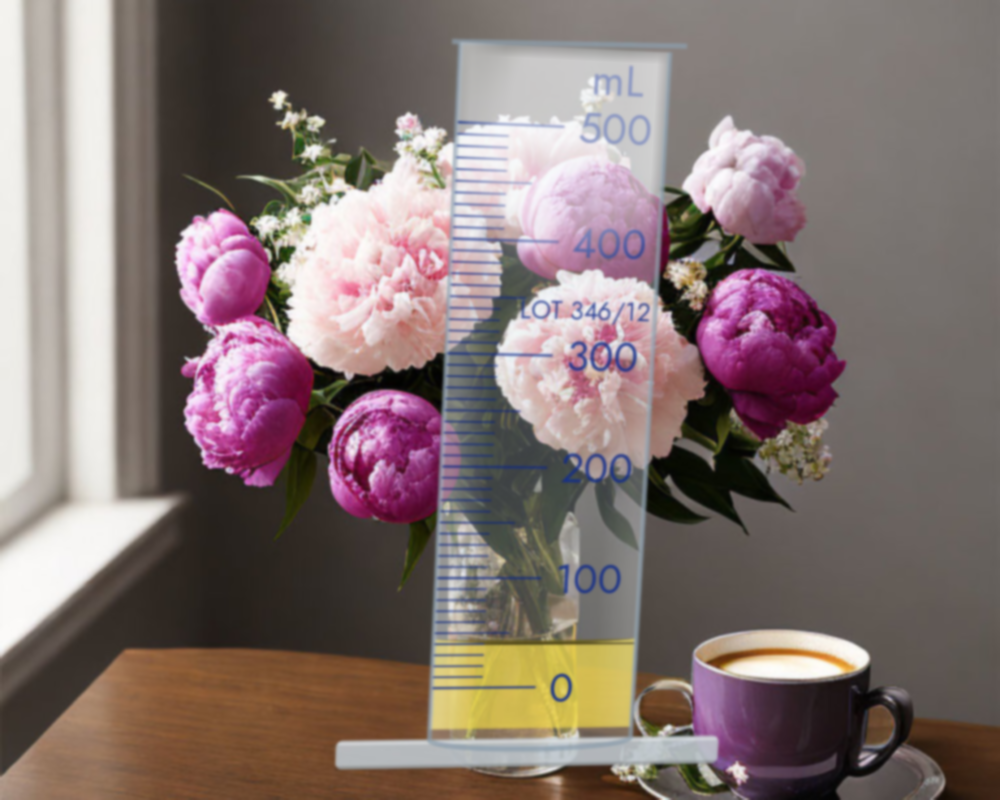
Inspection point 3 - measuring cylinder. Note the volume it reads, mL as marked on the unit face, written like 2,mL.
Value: 40,mL
